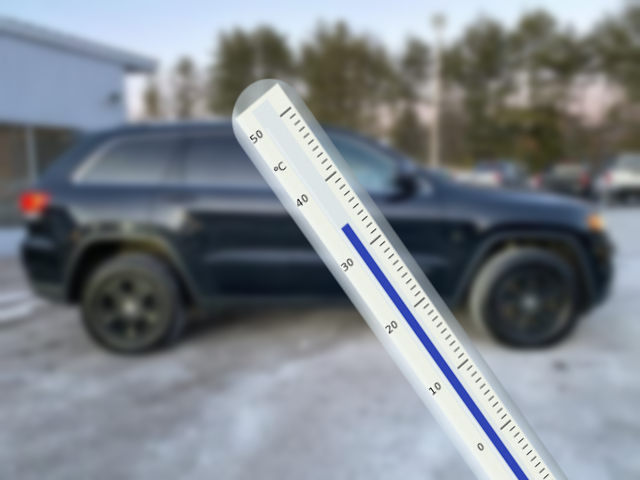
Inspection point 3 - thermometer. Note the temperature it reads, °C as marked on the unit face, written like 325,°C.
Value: 34,°C
